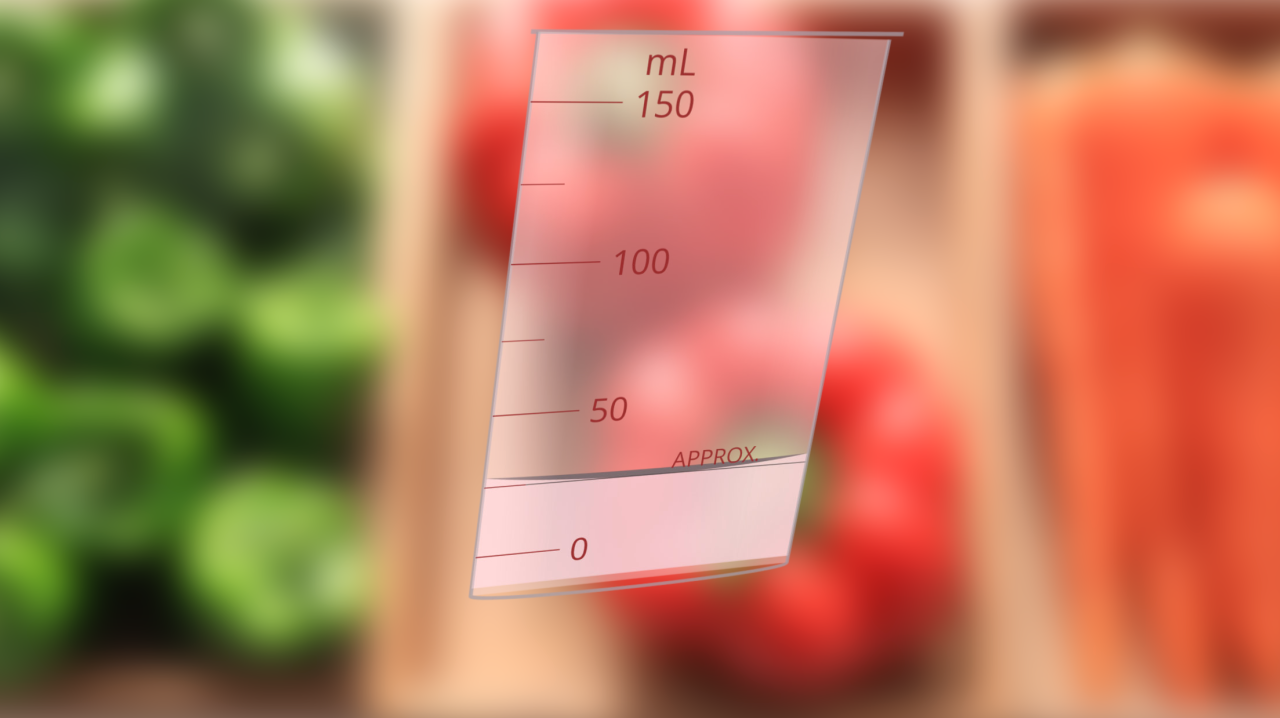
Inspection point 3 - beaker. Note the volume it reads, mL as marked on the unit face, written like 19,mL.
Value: 25,mL
